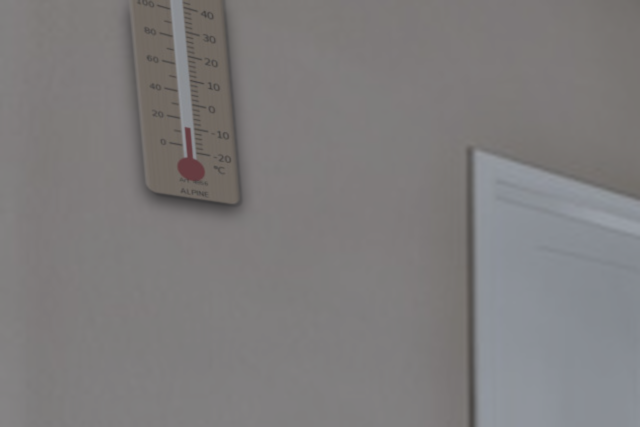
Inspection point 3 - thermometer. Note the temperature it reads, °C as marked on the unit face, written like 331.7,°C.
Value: -10,°C
